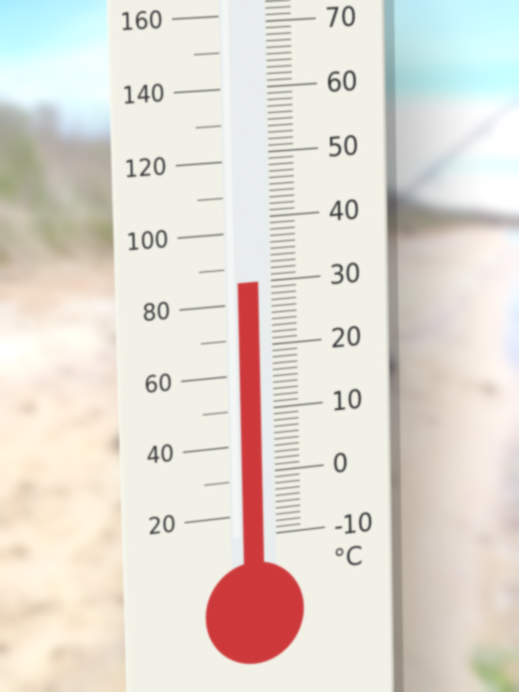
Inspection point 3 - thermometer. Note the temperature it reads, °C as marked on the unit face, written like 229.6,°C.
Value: 30,°C
